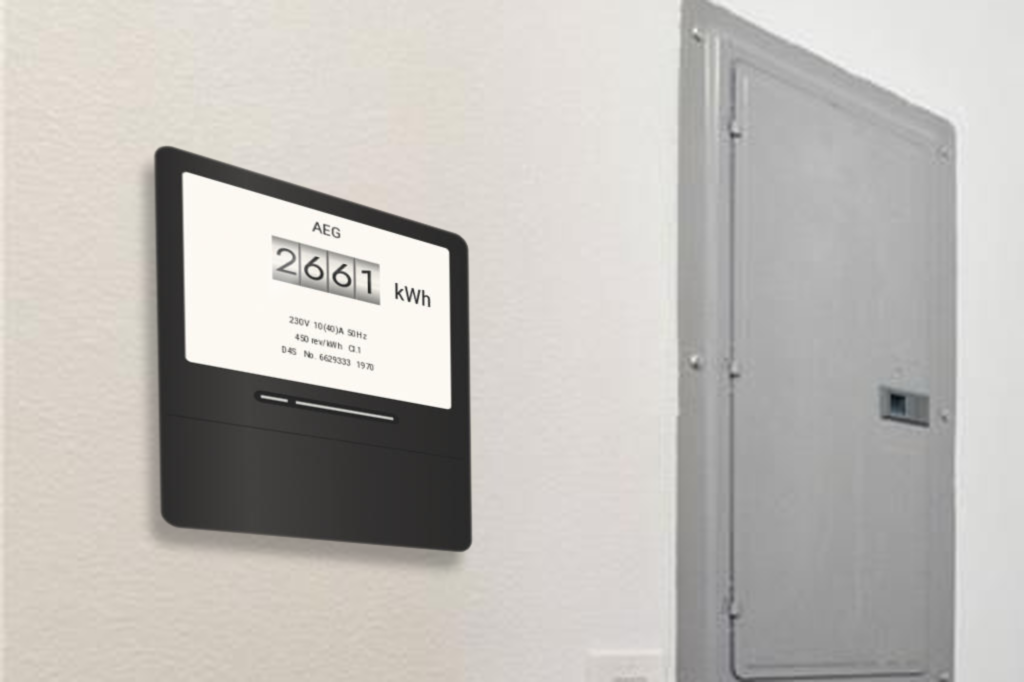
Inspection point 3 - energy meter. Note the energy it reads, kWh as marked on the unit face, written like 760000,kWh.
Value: 2661,kWh
